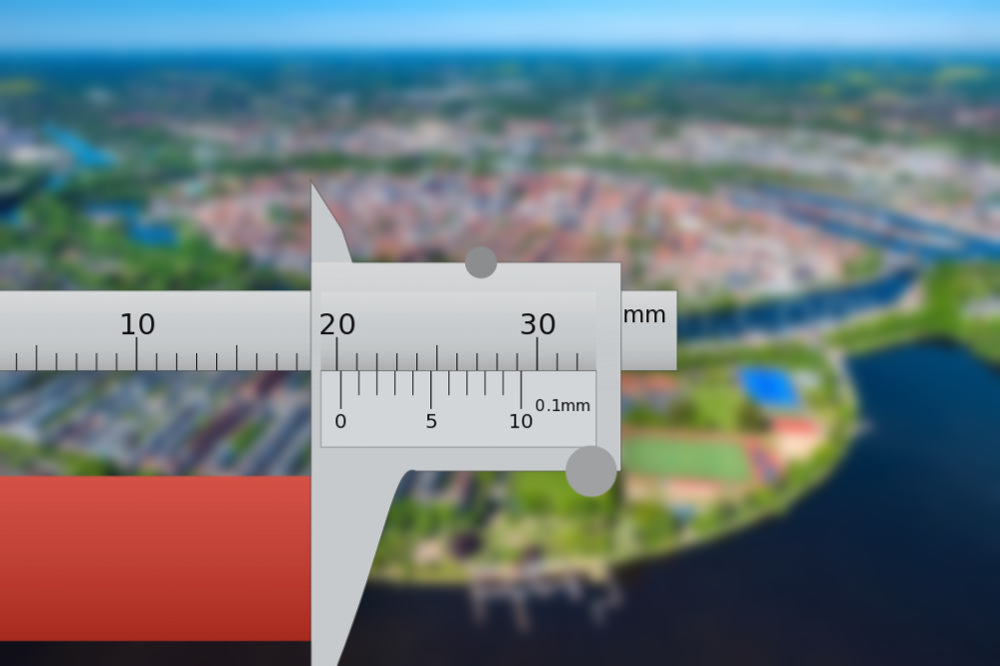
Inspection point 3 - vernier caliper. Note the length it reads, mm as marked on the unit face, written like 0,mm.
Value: 20.2,mm
